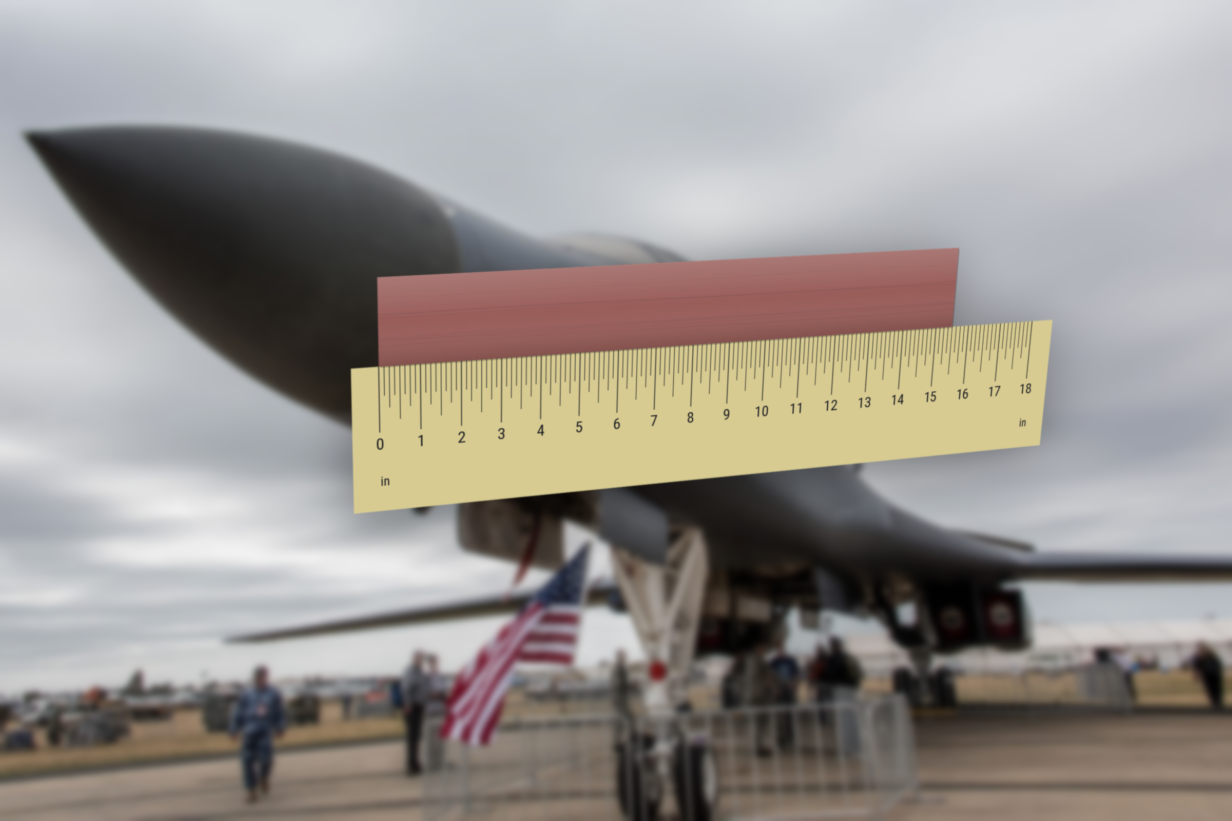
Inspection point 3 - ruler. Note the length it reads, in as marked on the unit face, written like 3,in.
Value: 15.5,in
